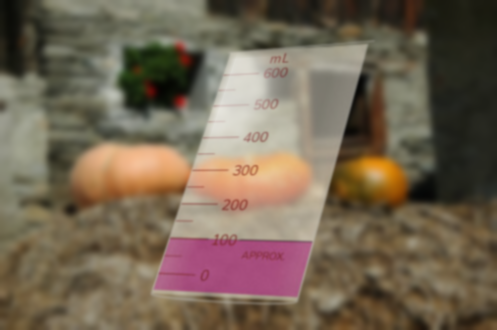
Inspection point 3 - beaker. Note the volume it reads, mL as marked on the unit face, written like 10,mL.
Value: 100,mL
